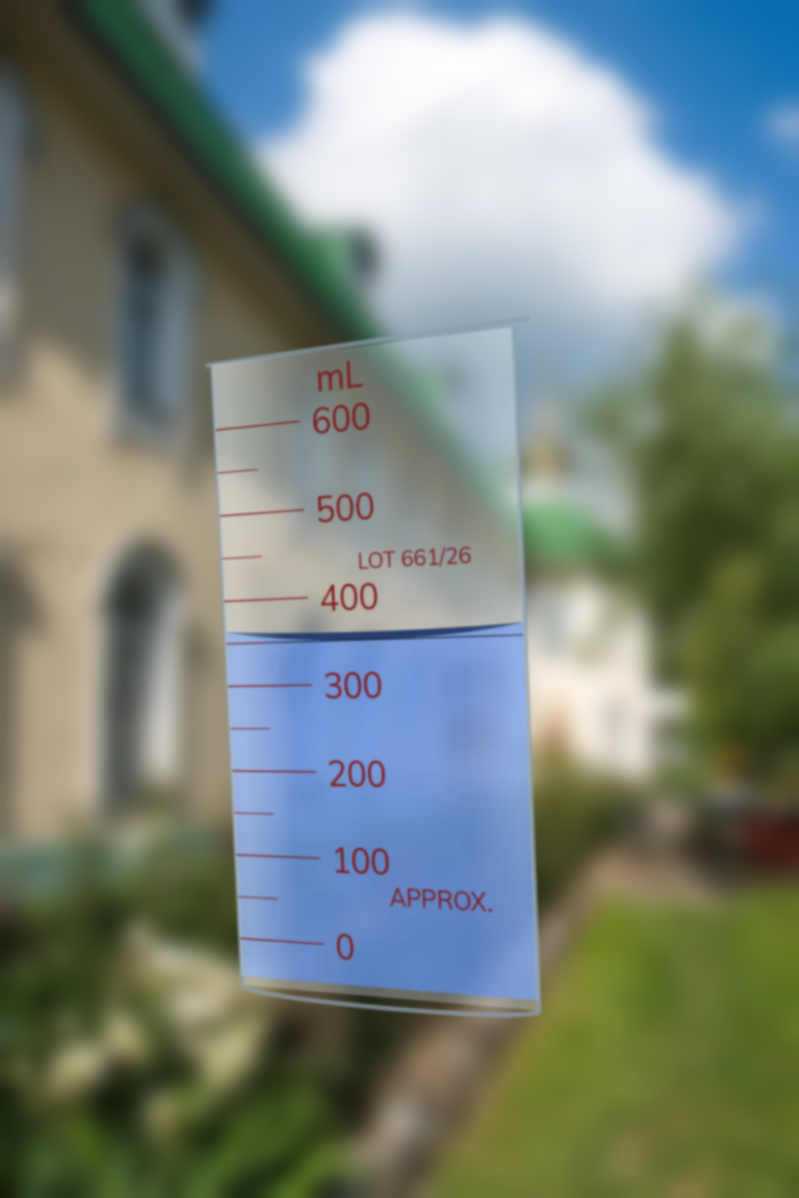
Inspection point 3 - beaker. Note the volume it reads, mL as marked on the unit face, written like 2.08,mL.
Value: 350,mL
